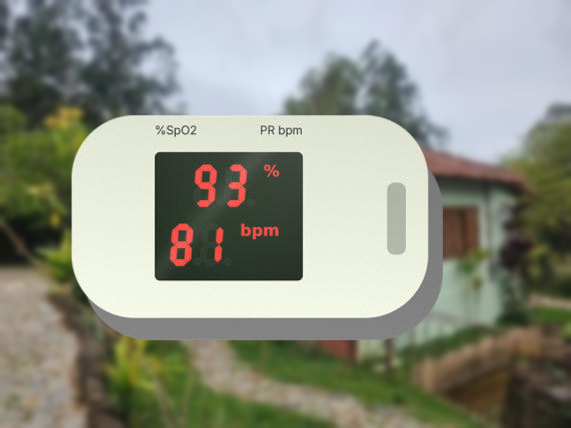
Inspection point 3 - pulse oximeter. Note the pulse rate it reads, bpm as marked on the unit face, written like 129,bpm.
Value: 81,bpm
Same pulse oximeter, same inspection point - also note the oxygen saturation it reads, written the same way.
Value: 93,%
